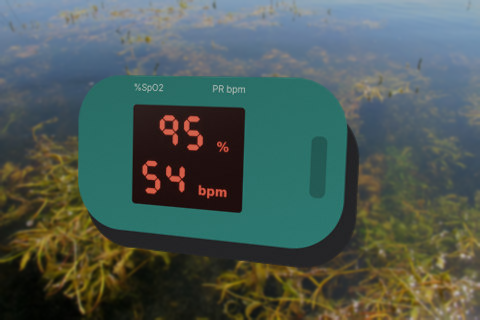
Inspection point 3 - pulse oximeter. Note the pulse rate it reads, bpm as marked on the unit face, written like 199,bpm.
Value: 54,bpm
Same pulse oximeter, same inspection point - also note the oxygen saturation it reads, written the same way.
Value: 95,%
